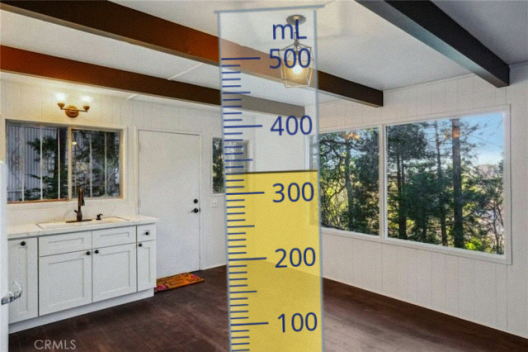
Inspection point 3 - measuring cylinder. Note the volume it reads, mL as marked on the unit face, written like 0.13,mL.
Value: 330,mL
